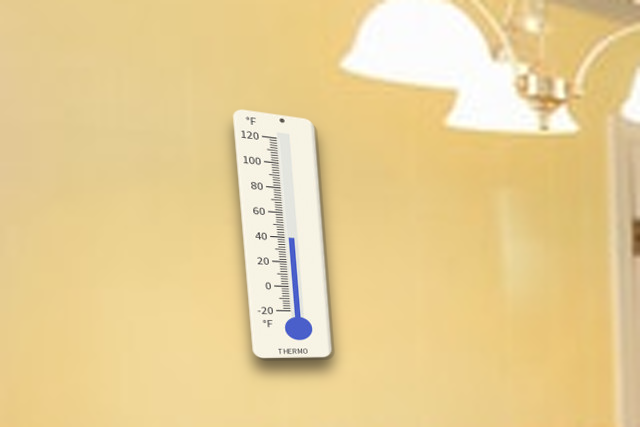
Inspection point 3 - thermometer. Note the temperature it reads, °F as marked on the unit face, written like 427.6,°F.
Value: 40,°F
